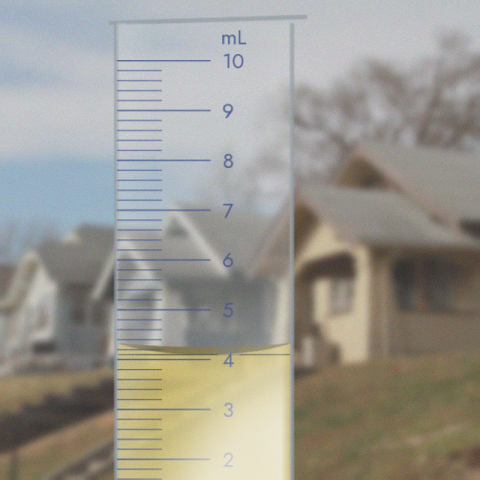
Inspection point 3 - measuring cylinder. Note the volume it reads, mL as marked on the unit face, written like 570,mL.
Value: 4.1,mL
